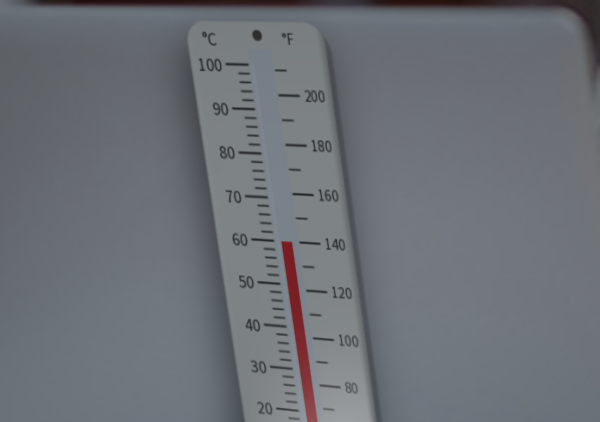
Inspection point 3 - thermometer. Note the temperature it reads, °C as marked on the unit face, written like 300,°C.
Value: 60,°C
